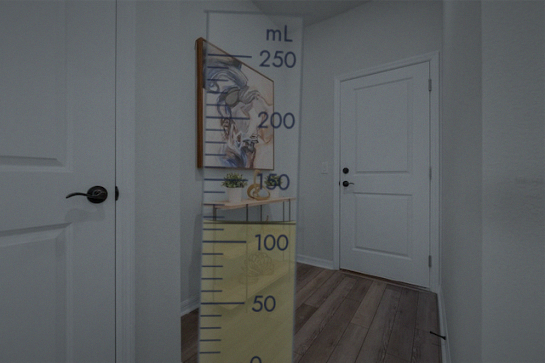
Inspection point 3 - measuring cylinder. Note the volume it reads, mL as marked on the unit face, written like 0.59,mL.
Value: 115,mL
